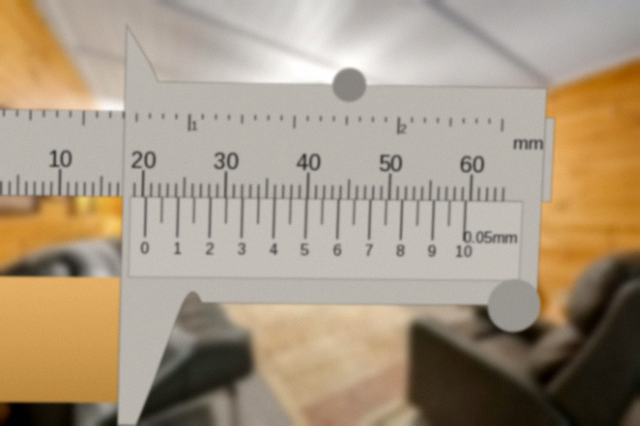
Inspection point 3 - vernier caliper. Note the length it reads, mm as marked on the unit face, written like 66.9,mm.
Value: 20.4,mm
